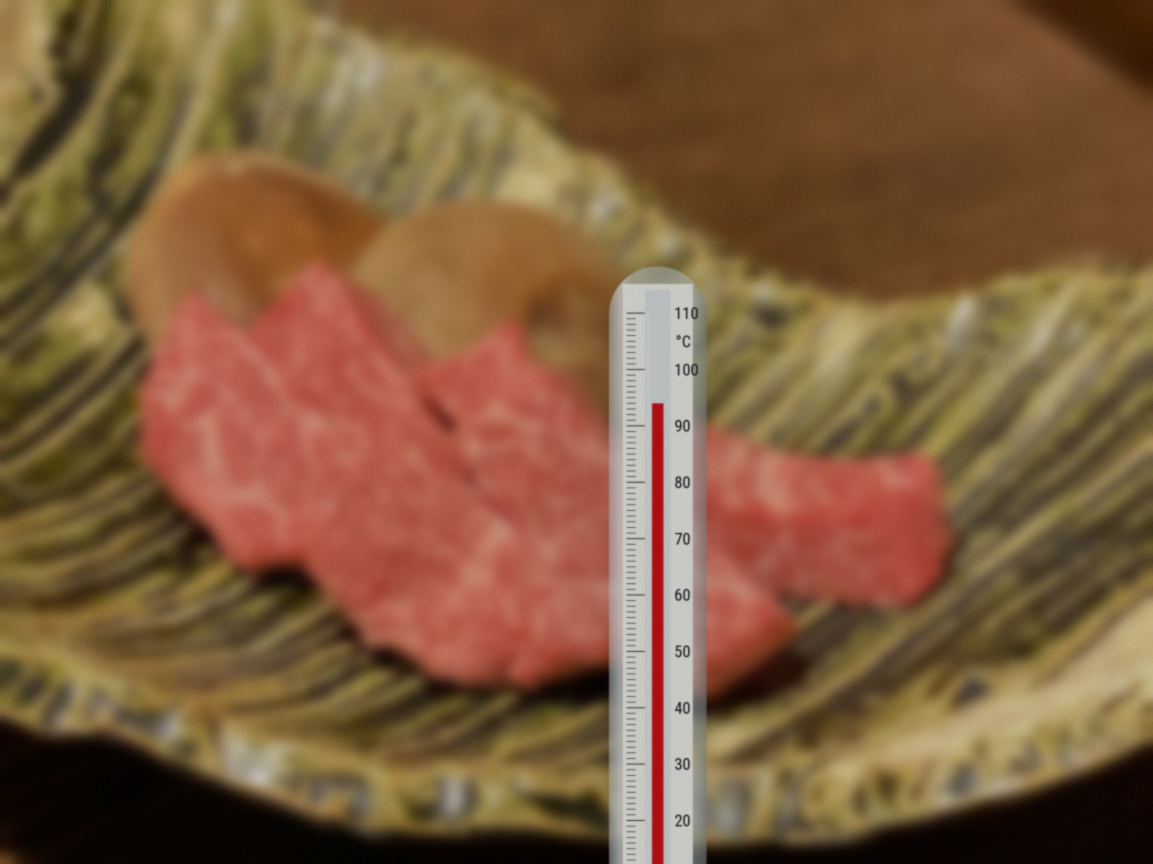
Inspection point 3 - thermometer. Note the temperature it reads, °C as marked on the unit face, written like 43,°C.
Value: 94,°C
